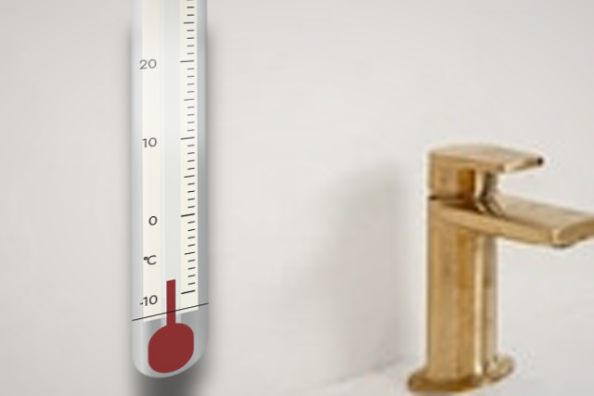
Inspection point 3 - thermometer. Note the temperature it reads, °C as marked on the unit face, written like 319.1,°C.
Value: -8,°C
